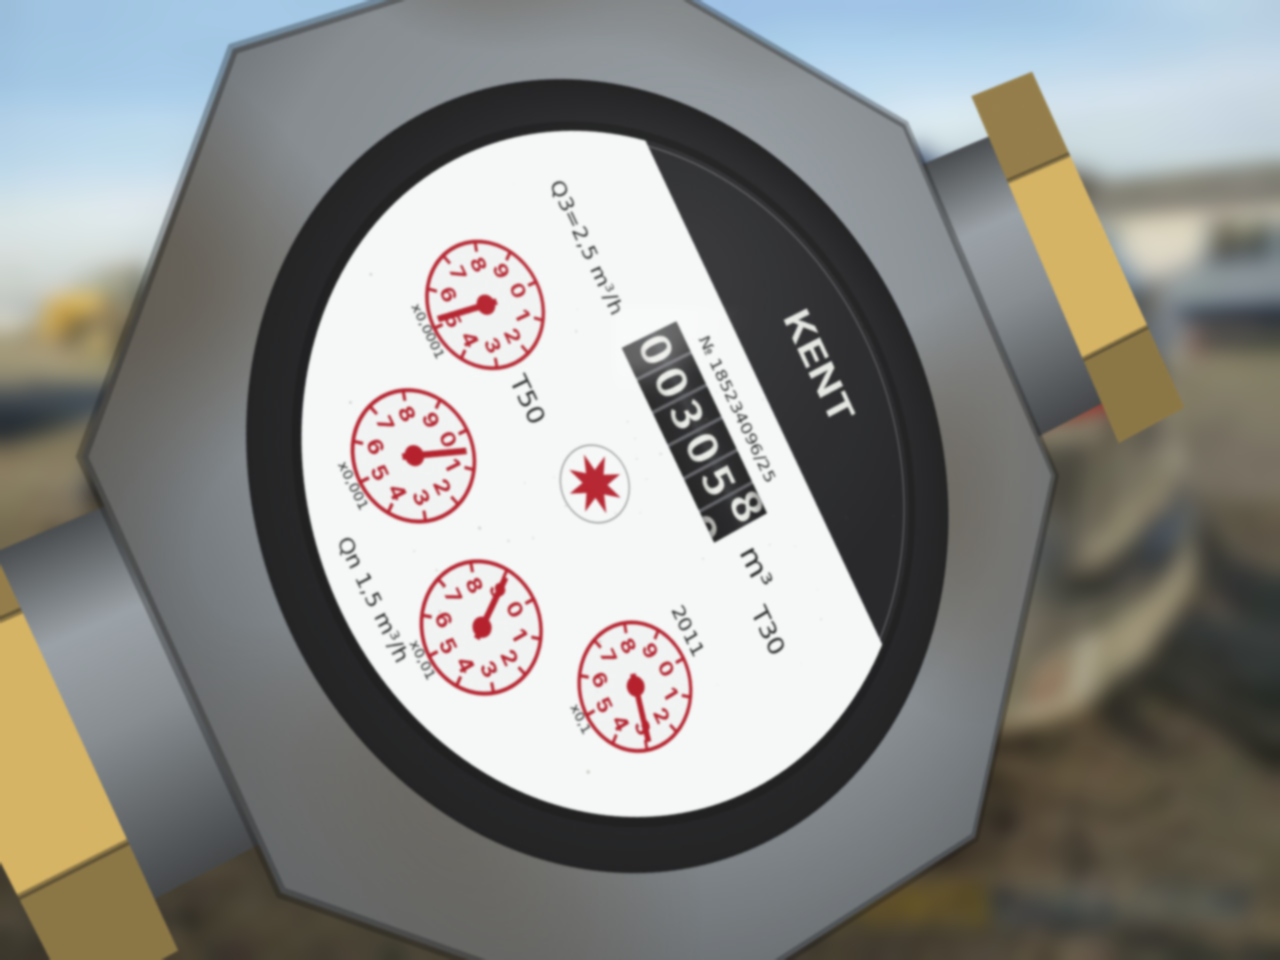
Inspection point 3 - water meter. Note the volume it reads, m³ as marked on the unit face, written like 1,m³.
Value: 3058.2905,m³
